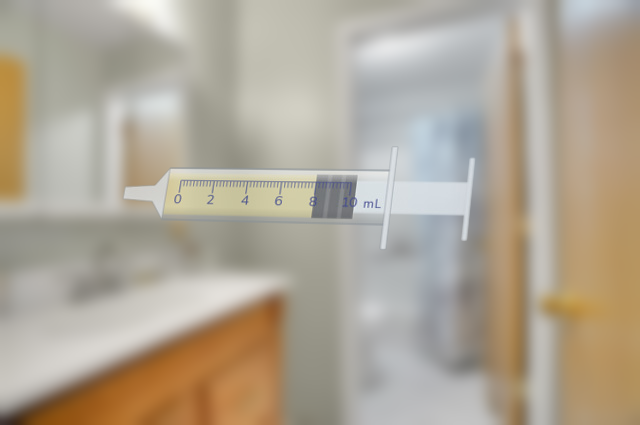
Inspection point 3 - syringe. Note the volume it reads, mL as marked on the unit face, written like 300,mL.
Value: 8,mL
